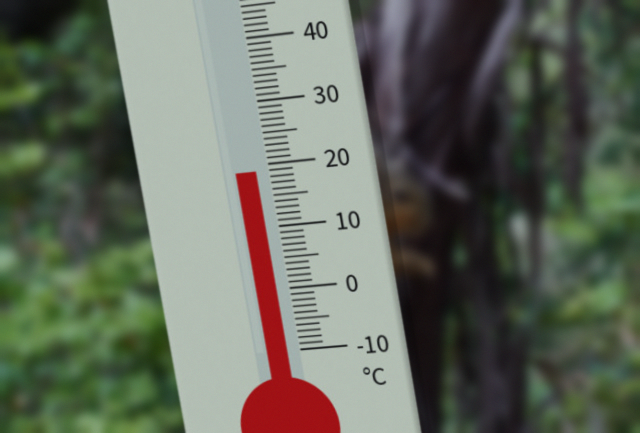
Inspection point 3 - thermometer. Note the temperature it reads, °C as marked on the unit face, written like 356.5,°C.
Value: 19,°C
